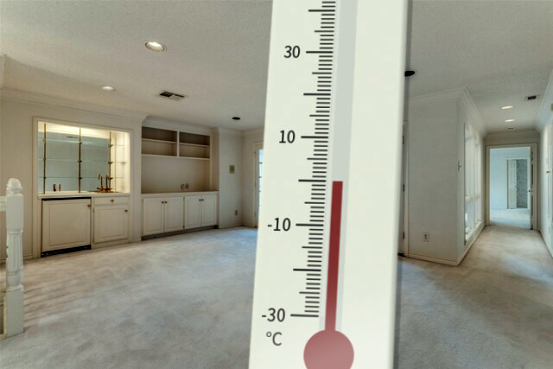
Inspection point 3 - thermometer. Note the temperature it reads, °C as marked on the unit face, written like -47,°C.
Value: 0,°C
